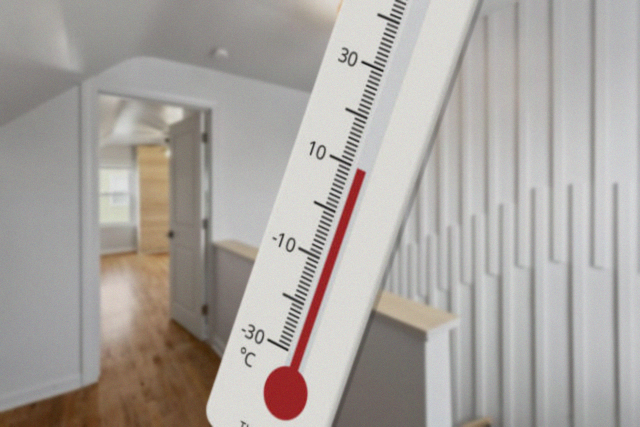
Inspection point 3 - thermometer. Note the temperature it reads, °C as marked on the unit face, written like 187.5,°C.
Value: 10,°C
